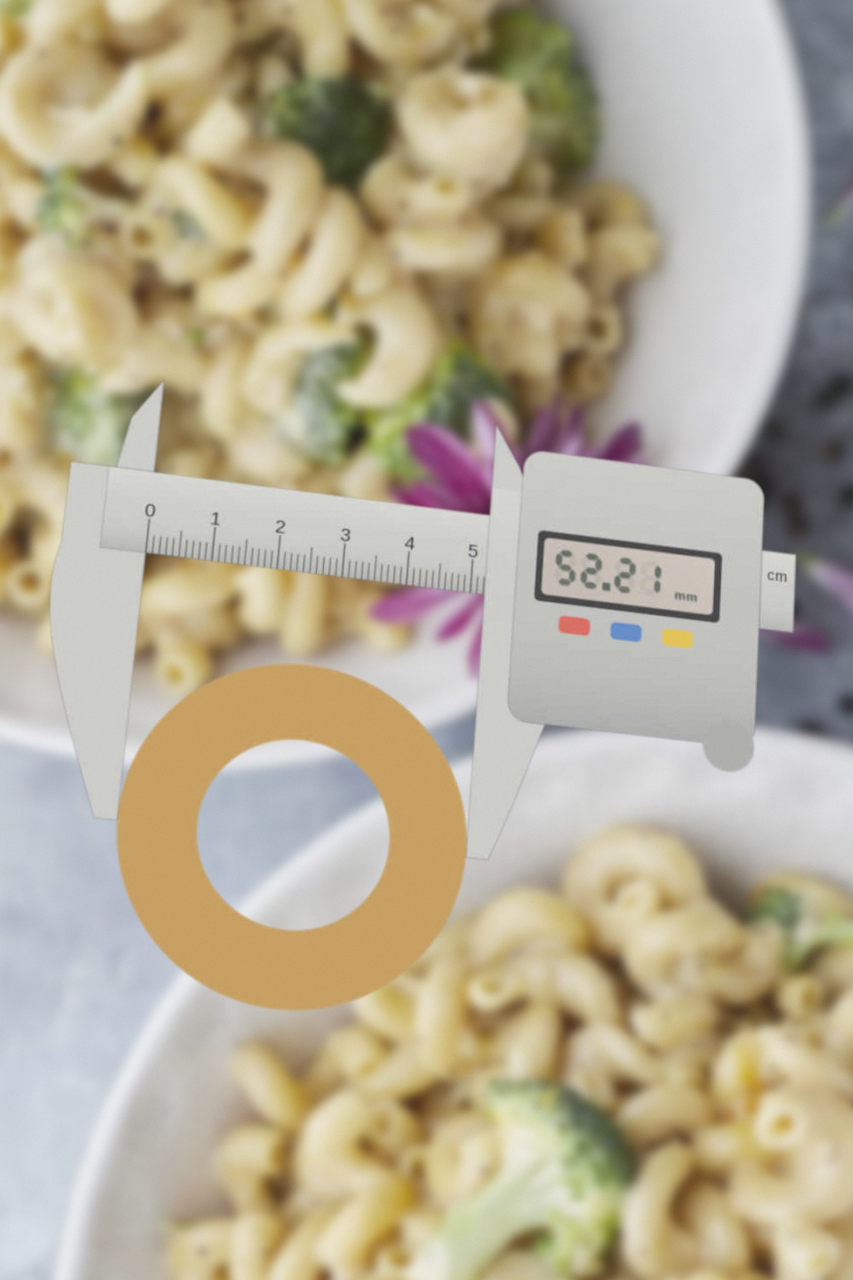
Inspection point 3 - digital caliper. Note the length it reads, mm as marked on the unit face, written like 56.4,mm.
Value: 52.21,mm
